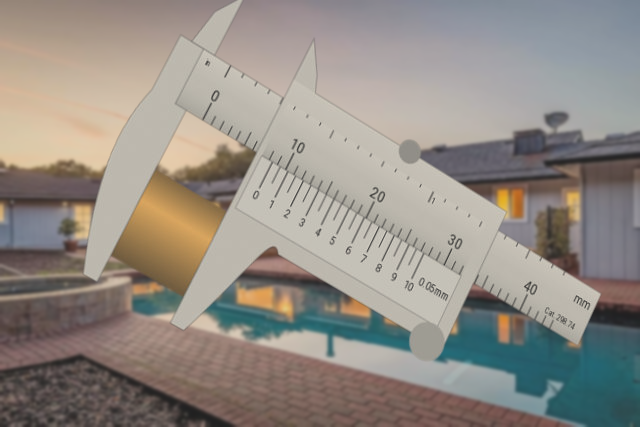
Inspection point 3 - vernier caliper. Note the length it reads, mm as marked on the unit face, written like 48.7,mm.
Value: 8.4,mm
